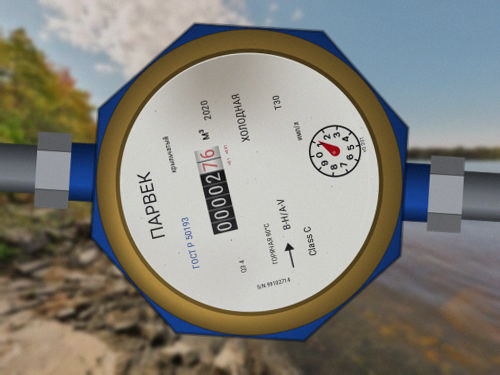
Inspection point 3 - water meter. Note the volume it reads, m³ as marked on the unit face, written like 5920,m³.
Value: 2.761,m³
